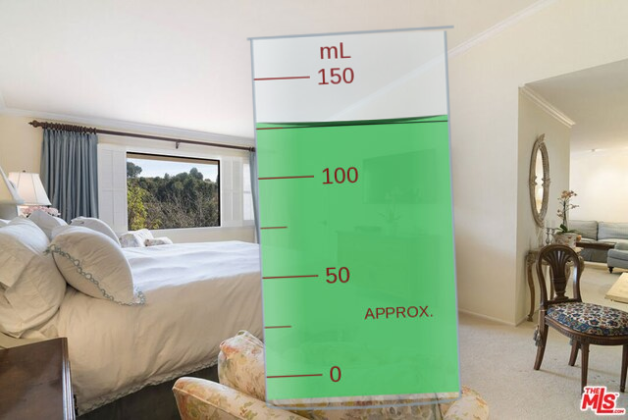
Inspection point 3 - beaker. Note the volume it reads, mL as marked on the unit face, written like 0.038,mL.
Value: 125,mL
